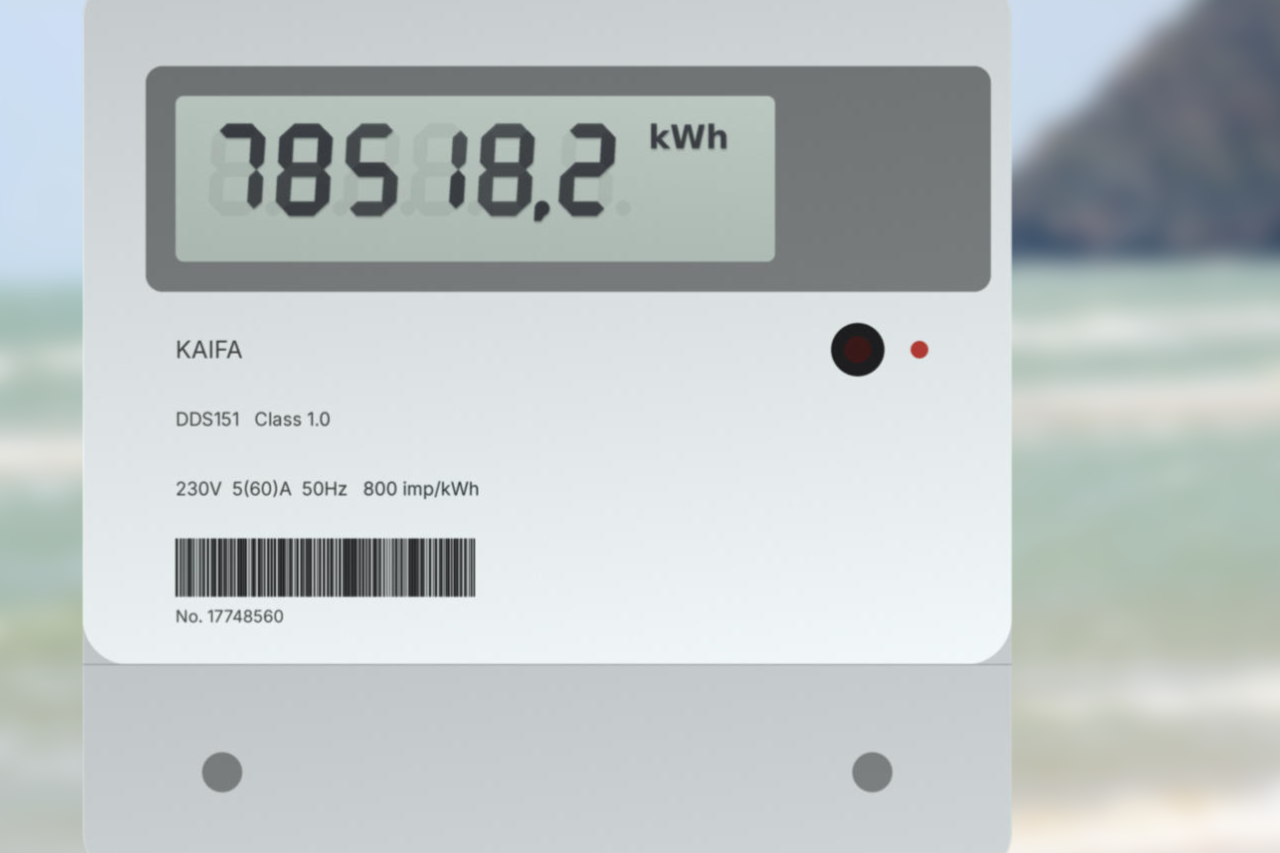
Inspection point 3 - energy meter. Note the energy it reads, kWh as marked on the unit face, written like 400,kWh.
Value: 78518.2,kWh
